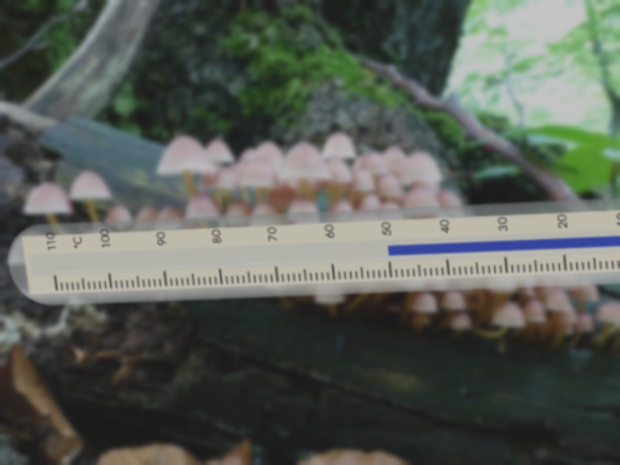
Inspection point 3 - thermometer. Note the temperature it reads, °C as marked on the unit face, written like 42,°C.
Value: 50,°C
